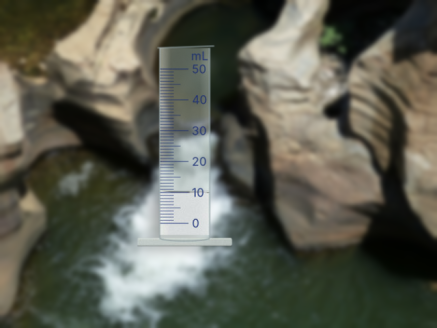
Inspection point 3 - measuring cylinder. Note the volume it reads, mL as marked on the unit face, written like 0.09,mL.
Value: 10,mL
